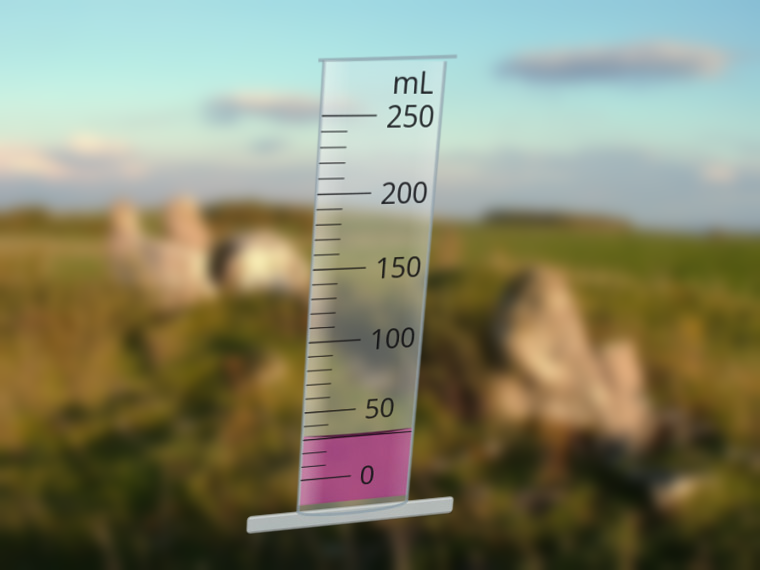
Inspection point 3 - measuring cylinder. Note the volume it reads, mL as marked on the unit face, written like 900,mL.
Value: 30,mL
